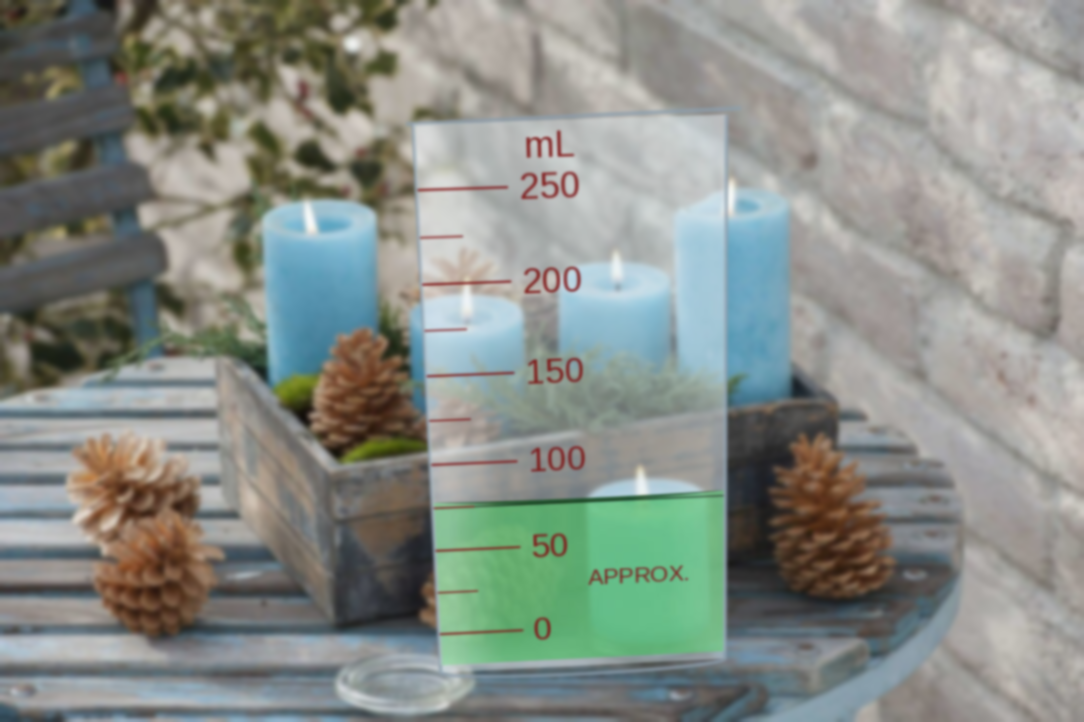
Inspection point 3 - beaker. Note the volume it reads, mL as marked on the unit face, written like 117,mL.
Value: 75,mL
